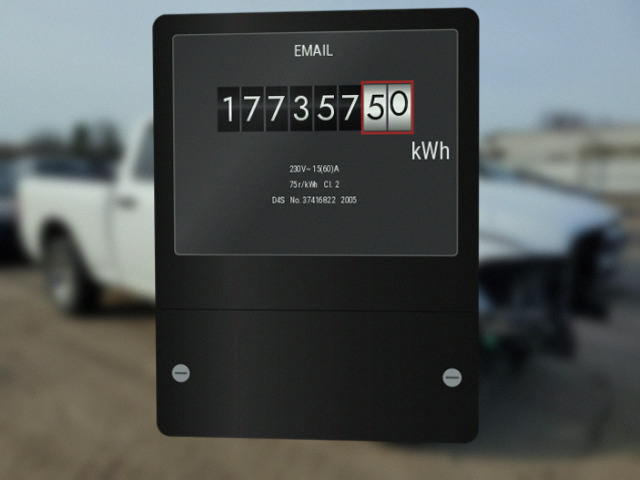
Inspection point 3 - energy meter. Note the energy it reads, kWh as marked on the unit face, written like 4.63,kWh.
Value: 177357.50,kWh
